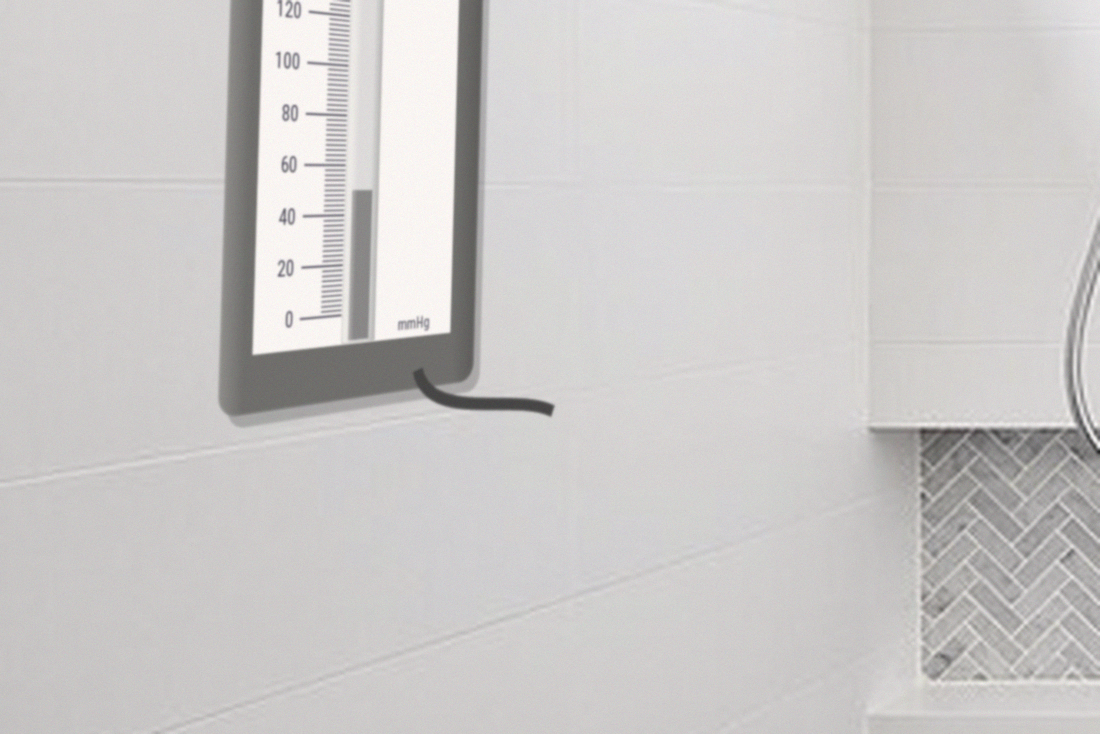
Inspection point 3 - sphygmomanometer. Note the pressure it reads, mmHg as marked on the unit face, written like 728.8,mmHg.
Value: 50,mmHg
